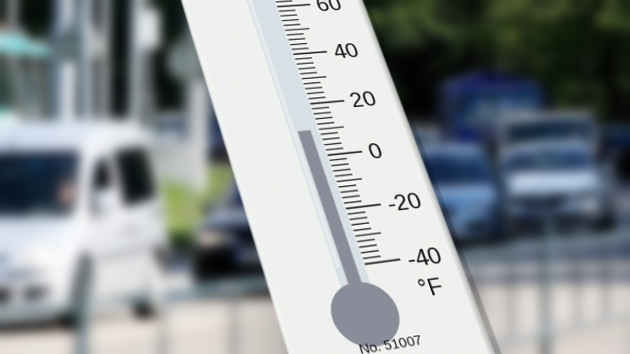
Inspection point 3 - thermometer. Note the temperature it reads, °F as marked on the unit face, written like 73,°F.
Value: 10,°F
